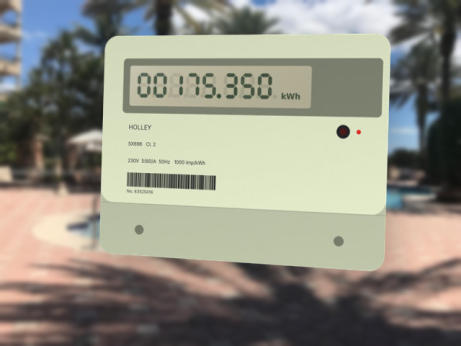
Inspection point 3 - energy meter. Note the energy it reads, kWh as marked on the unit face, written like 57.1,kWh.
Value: 175.350,kWh
